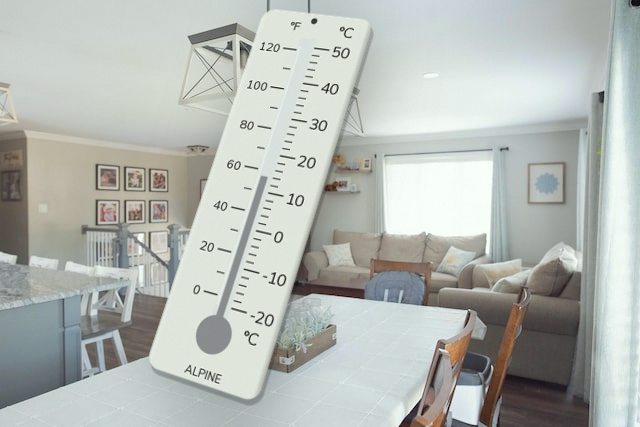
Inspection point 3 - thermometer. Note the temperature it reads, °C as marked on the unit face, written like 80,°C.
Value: 14,°C
